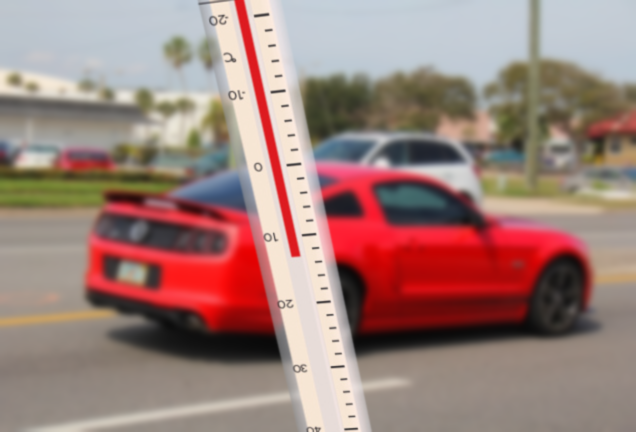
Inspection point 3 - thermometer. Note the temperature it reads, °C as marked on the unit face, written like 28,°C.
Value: 13,°C
